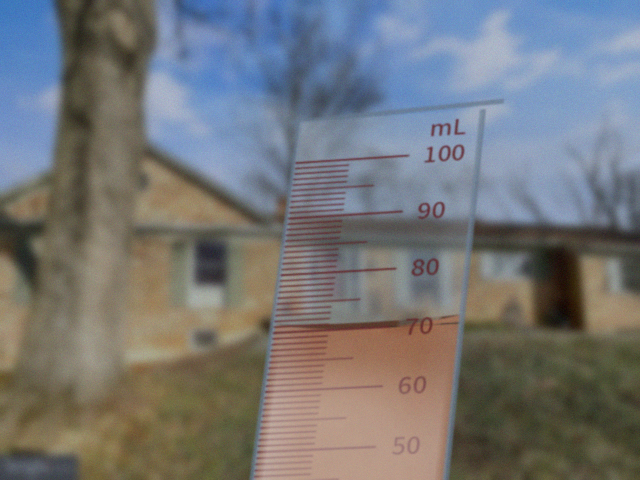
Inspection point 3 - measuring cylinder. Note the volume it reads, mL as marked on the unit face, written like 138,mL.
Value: 70,mL
